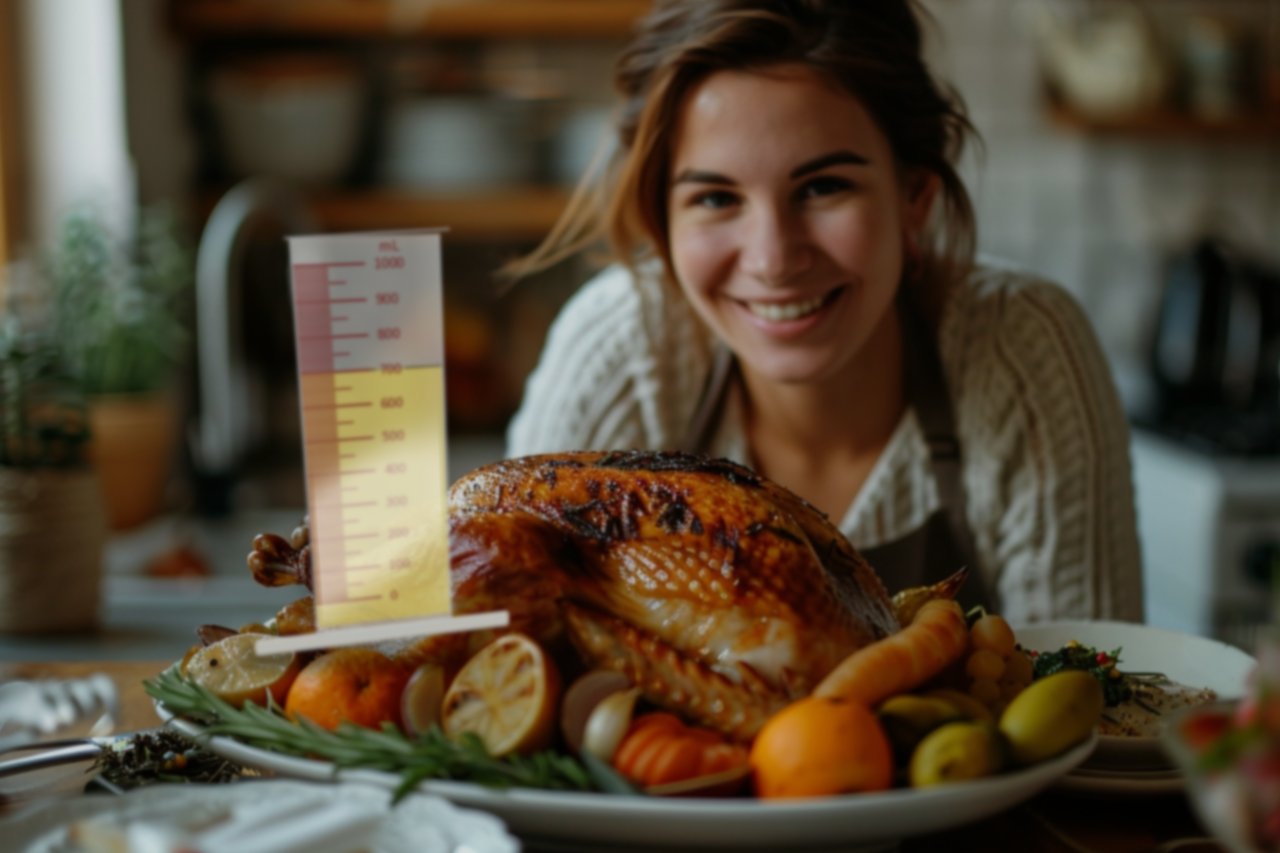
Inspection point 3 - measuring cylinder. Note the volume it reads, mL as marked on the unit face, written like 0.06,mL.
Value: 700,mL
